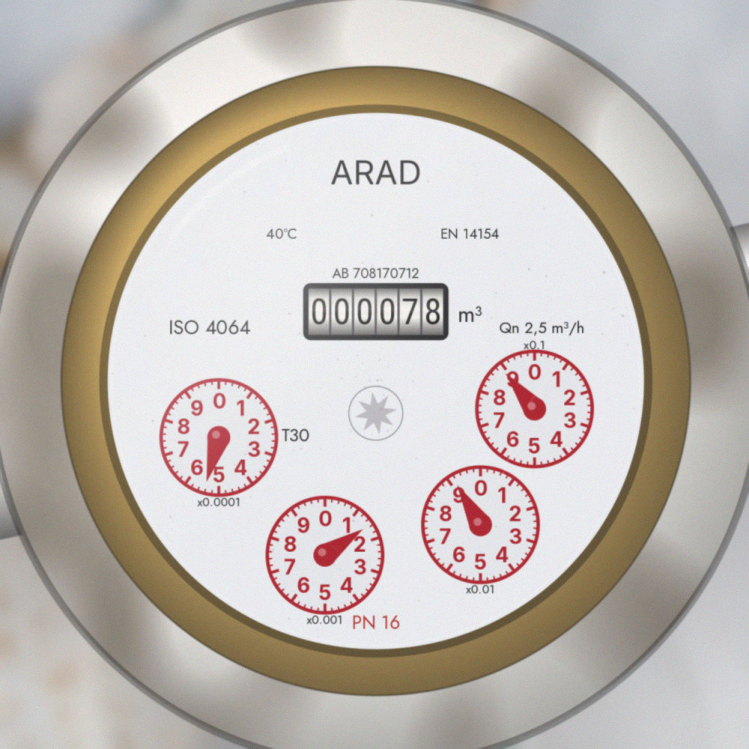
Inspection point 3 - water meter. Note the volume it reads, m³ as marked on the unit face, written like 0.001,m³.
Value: 78.8915,m³
